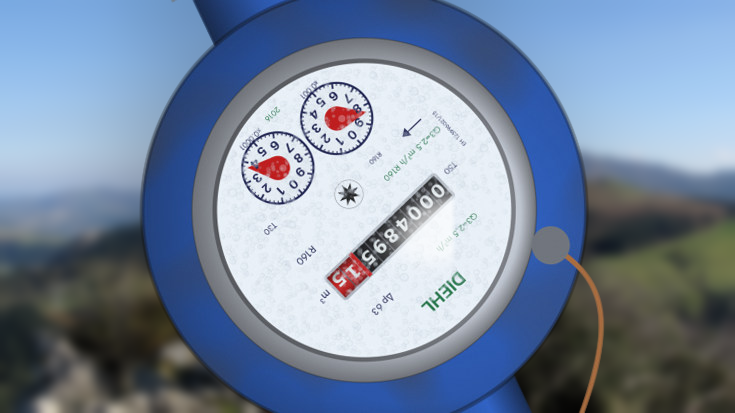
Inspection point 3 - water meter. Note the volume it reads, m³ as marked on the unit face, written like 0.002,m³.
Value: 4895.1483,m³
